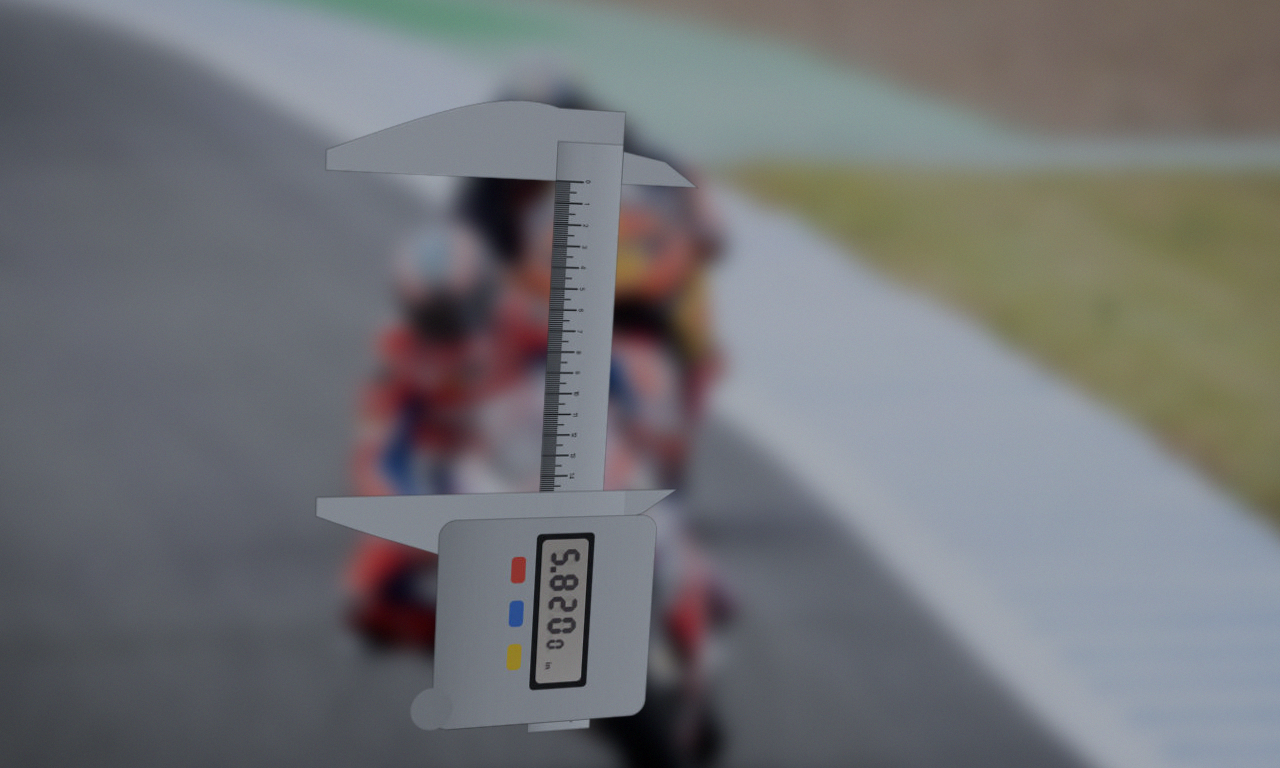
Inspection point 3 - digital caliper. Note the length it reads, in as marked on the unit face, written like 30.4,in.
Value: 5.8200,in
